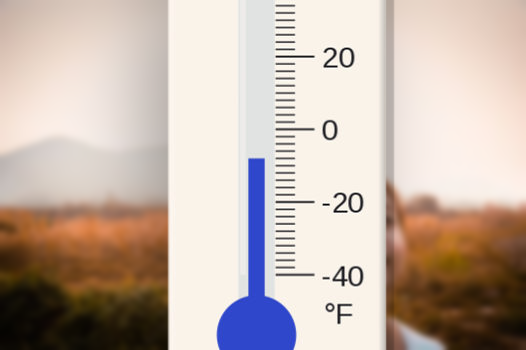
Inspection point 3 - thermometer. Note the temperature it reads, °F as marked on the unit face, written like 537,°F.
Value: -8,°F
